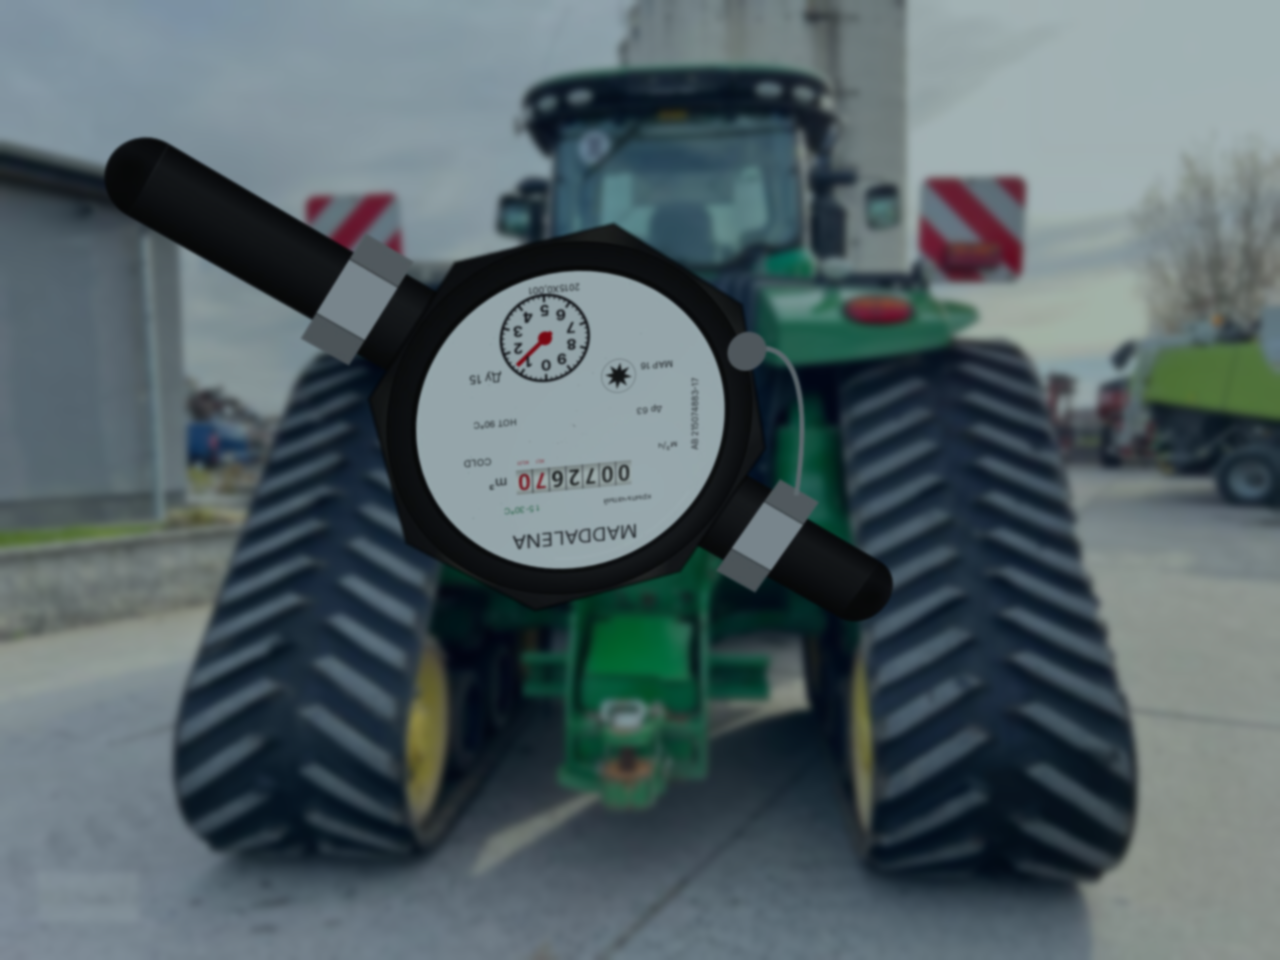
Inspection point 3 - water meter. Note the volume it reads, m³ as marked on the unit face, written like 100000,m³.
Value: 726.701,m³
